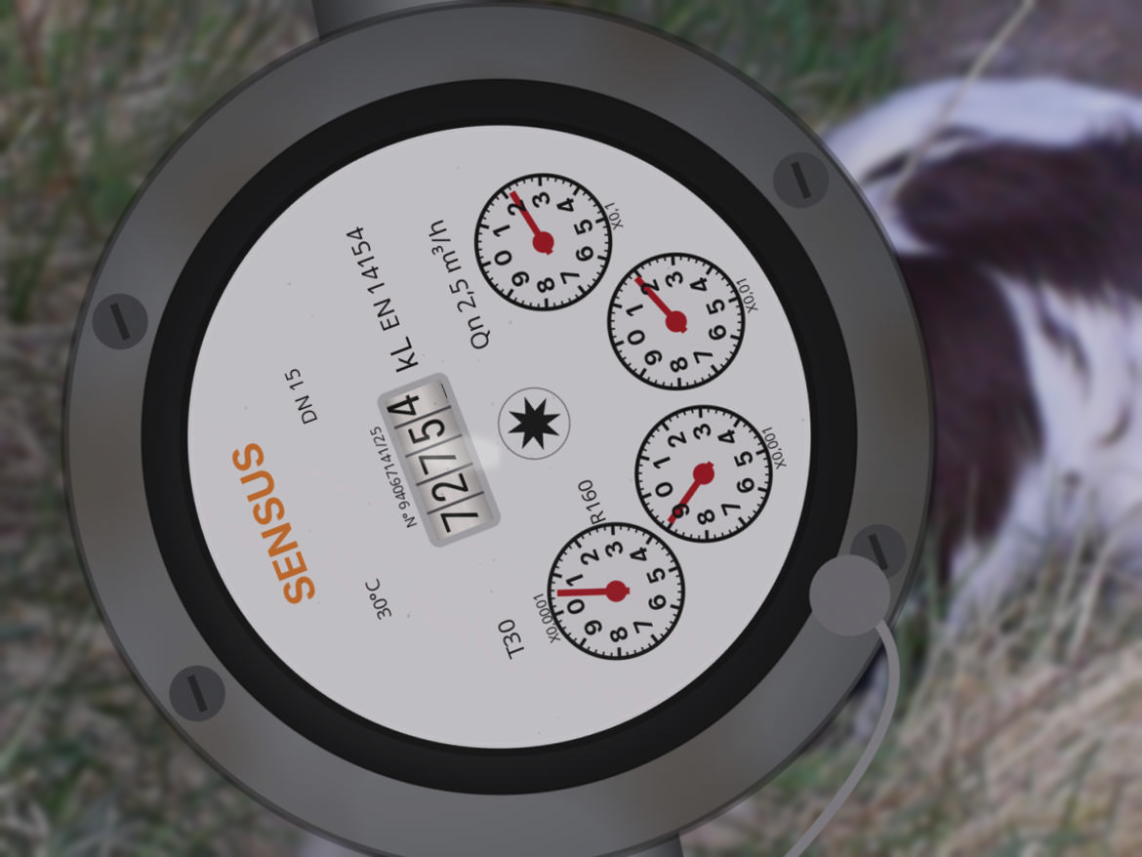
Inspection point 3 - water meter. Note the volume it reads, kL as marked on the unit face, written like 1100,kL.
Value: 72754.2190,kL
